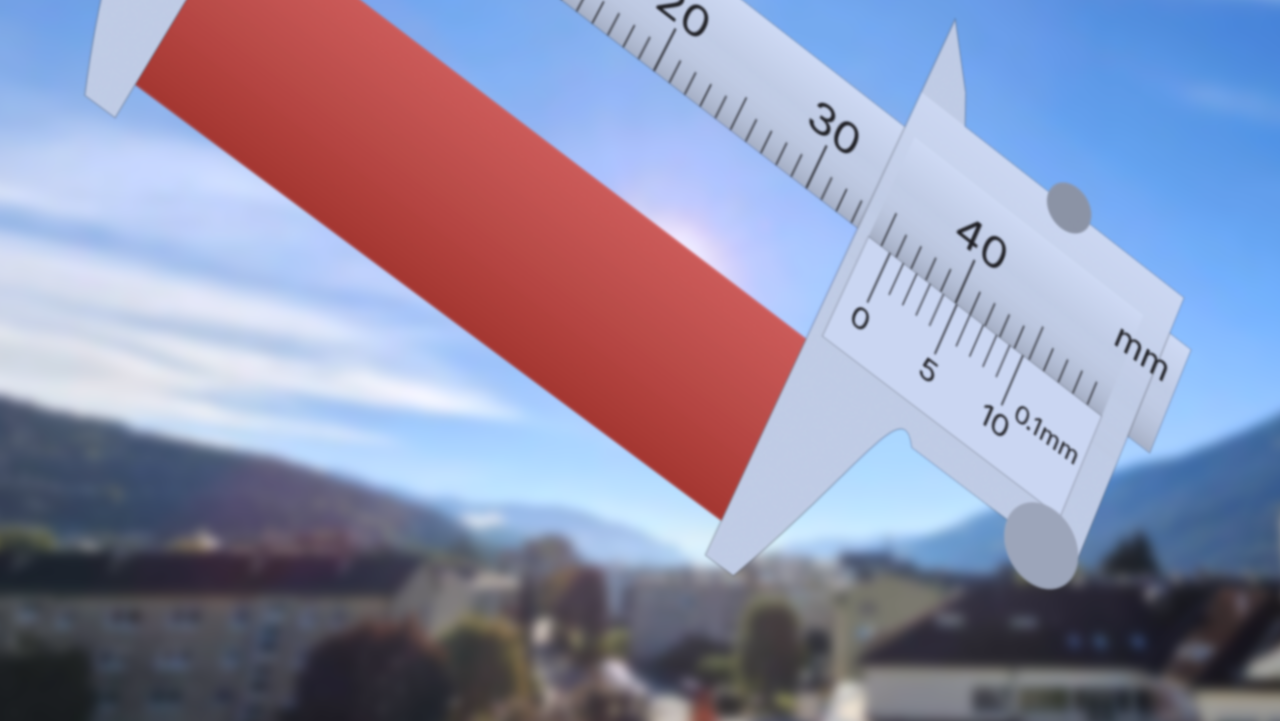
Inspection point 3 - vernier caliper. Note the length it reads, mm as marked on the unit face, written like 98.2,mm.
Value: 35.6,mm
